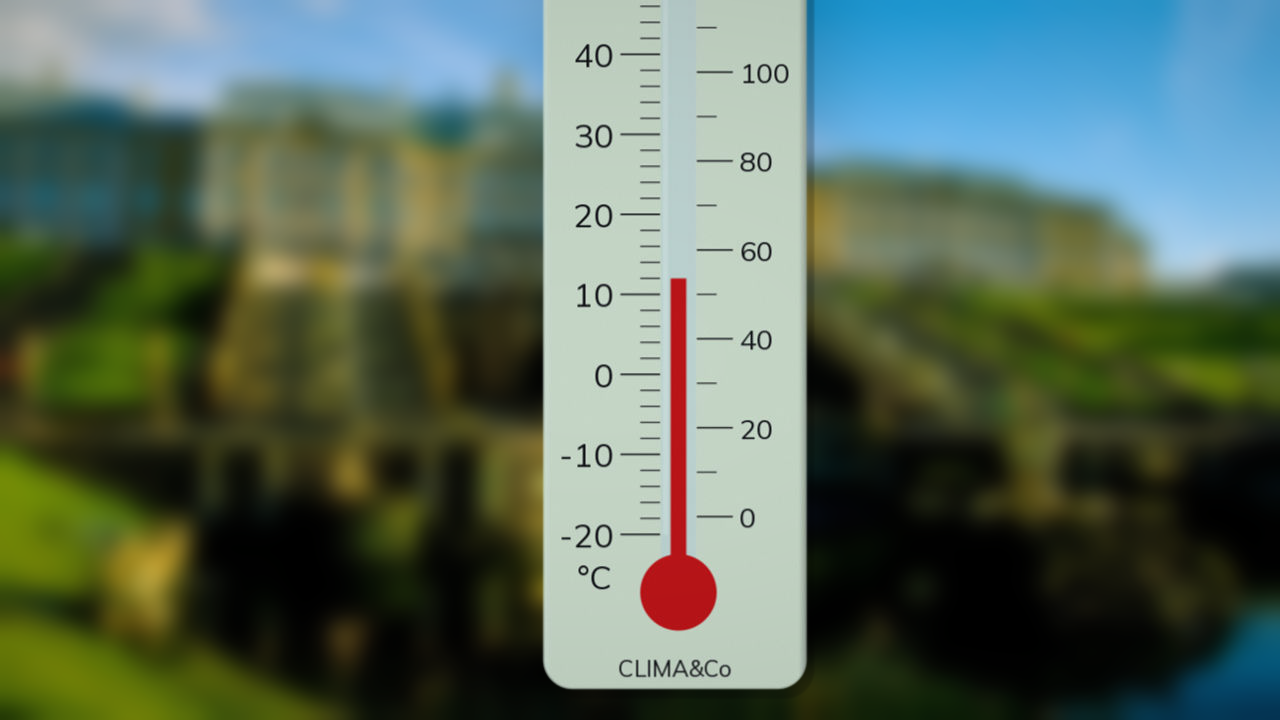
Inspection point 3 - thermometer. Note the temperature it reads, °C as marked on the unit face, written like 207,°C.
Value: 12,°C
